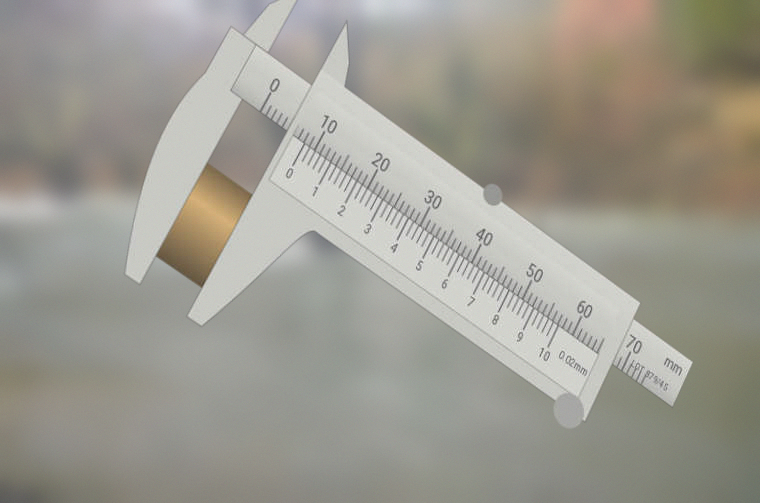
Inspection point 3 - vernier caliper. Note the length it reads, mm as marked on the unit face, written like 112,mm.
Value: 8.2,mm
